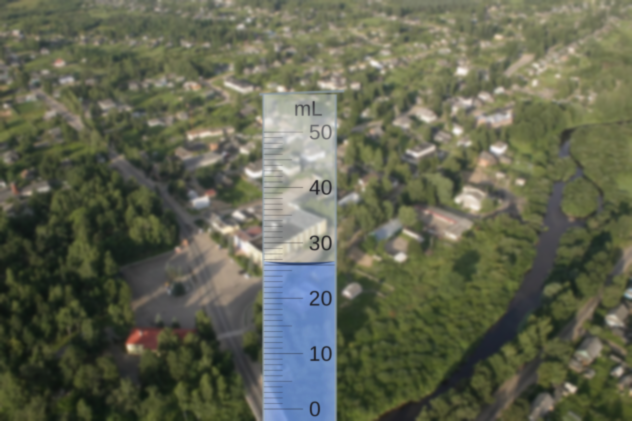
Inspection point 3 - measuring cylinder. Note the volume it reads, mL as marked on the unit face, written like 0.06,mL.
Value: 26,mL
